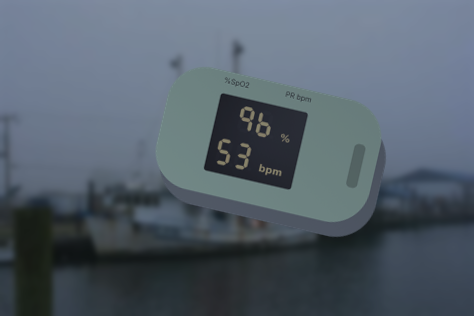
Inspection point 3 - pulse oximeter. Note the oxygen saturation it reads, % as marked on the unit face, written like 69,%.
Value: 96,%
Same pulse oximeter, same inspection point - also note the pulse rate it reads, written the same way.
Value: 53,bpm
